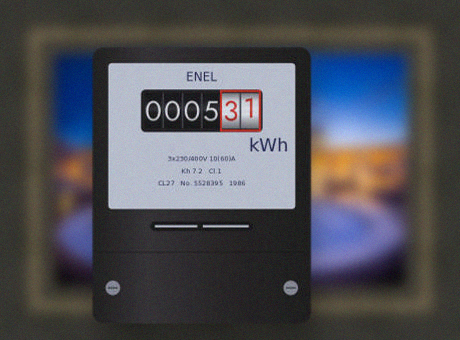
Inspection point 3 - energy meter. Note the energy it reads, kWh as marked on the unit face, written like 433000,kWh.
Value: 5.31,kWh
